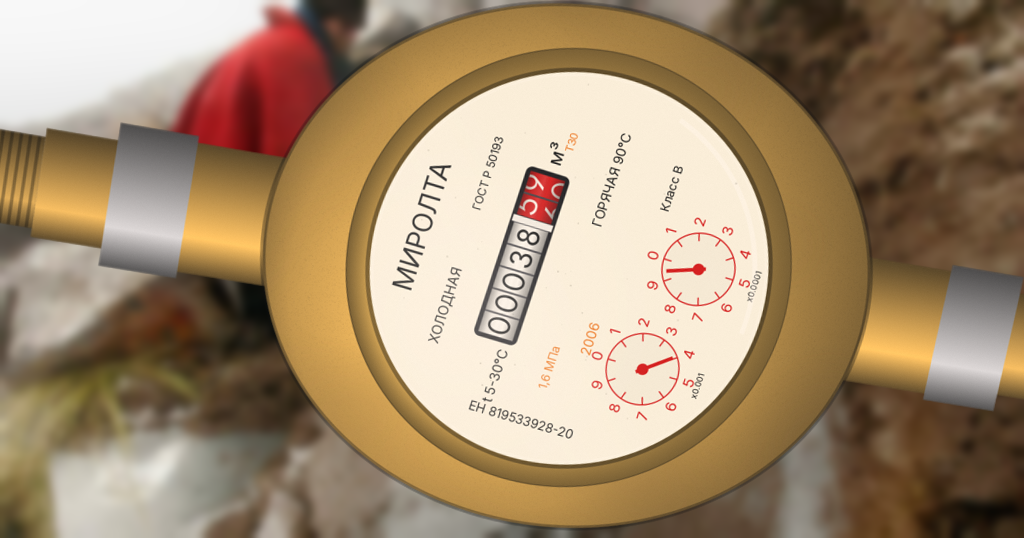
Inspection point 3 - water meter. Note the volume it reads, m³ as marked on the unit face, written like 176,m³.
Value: 38.5939,m³
